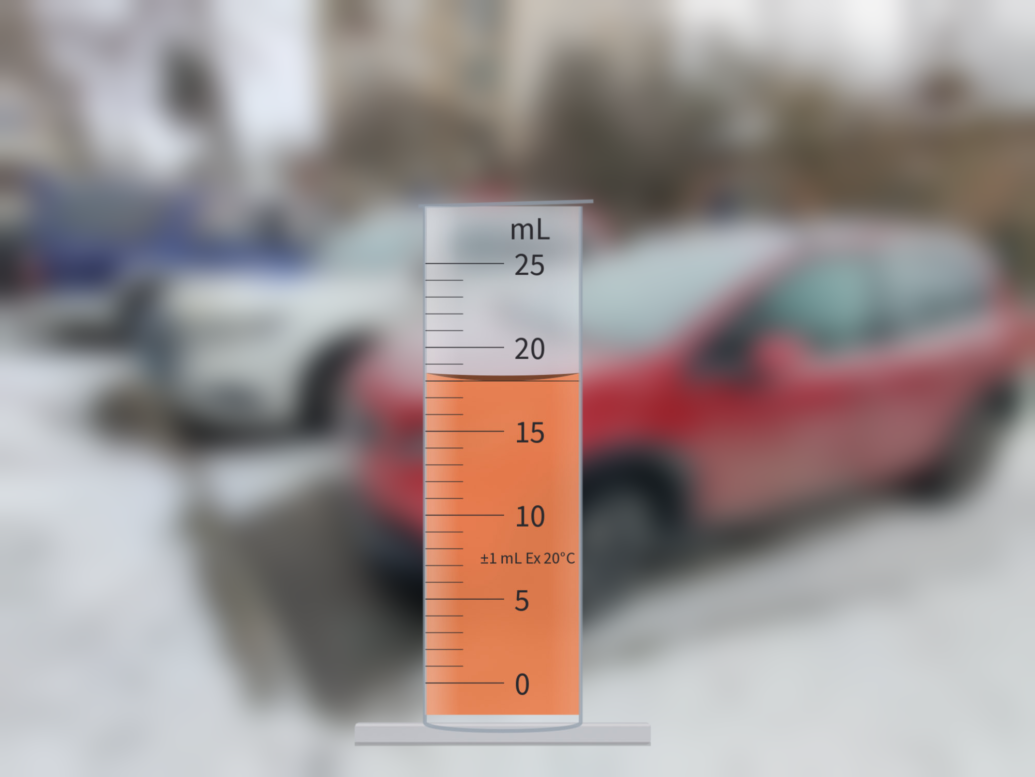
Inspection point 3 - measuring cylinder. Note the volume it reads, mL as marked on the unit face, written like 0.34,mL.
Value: 18,mL
